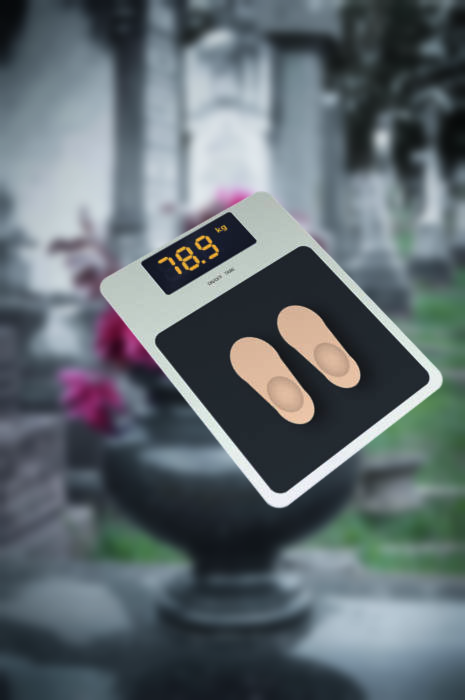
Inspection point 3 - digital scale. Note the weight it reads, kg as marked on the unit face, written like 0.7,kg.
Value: 78.9,kg
